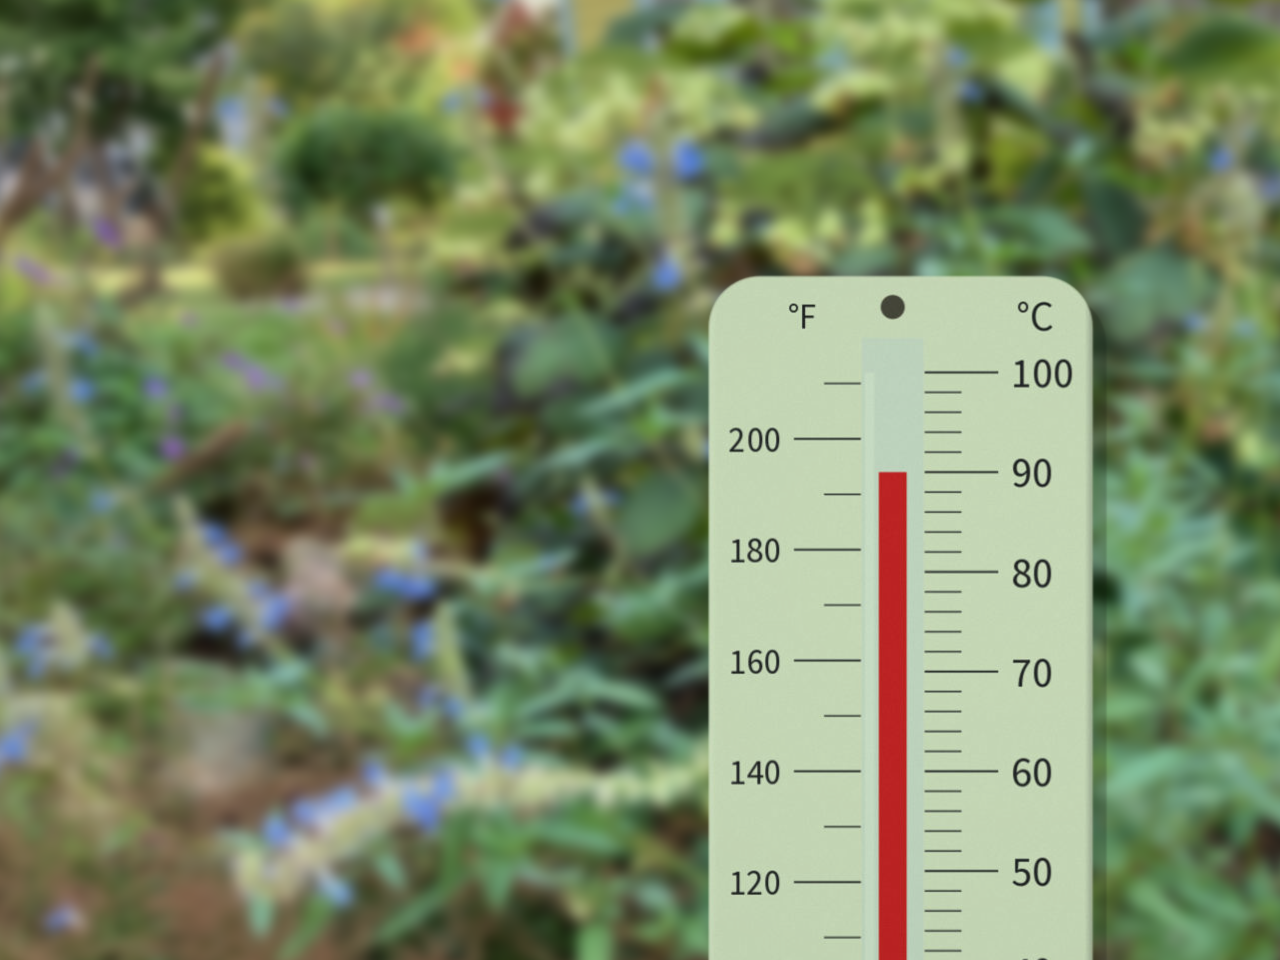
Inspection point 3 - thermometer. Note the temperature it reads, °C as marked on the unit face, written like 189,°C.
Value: 90,°C
